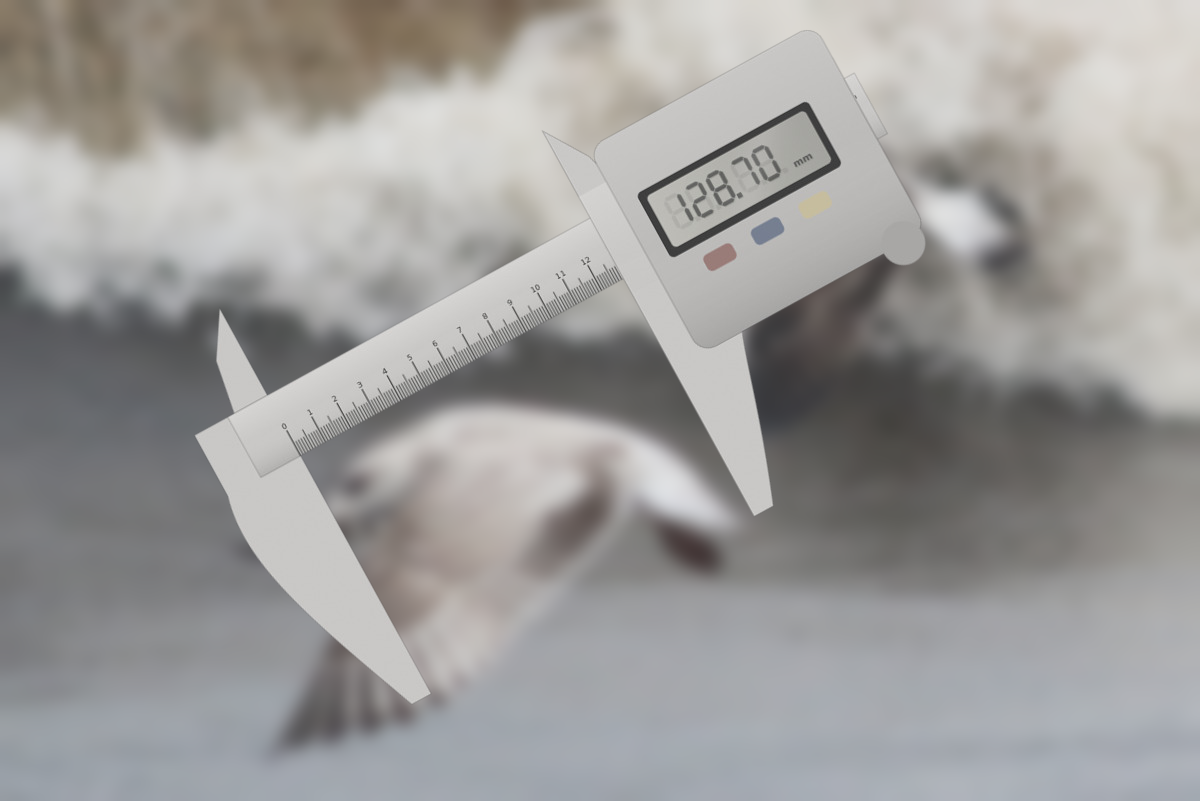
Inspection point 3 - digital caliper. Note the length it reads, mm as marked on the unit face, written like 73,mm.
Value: 128.70,mm
